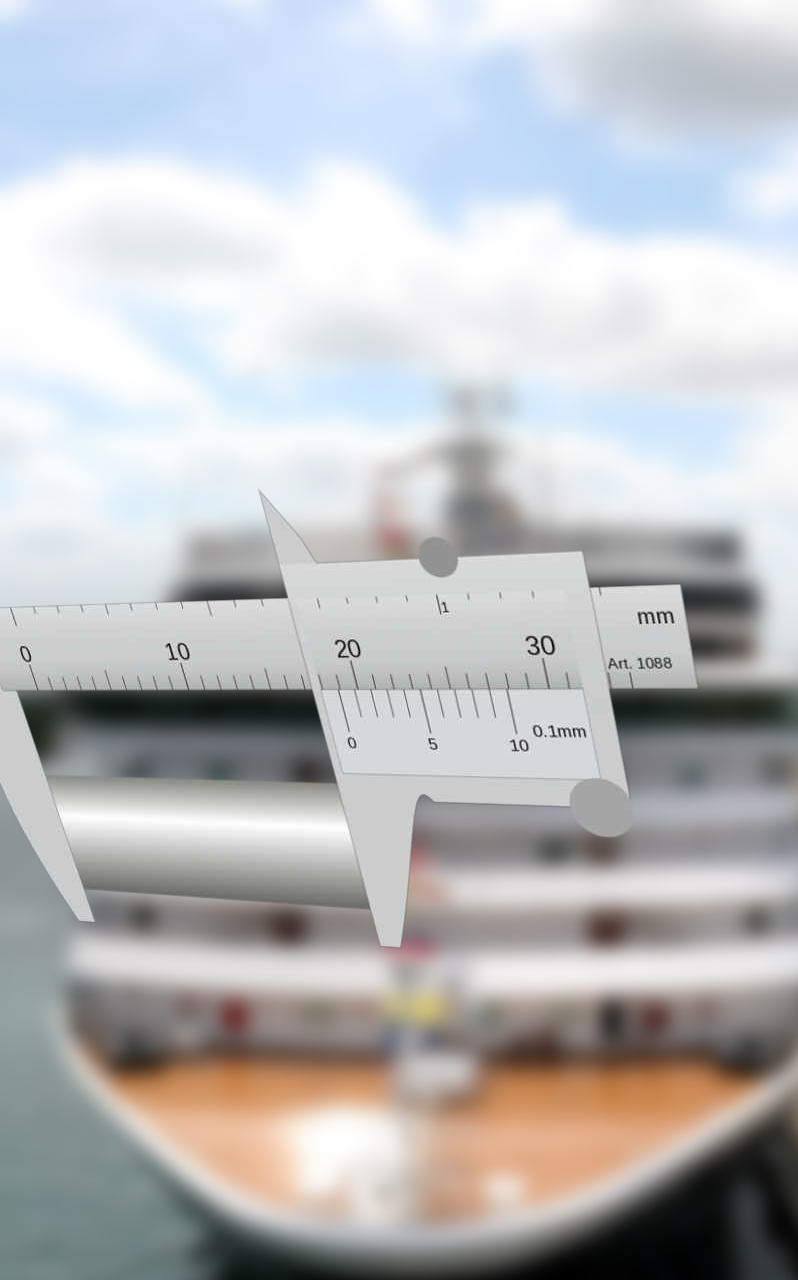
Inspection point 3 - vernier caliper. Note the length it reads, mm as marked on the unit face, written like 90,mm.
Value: 18.9,mm
